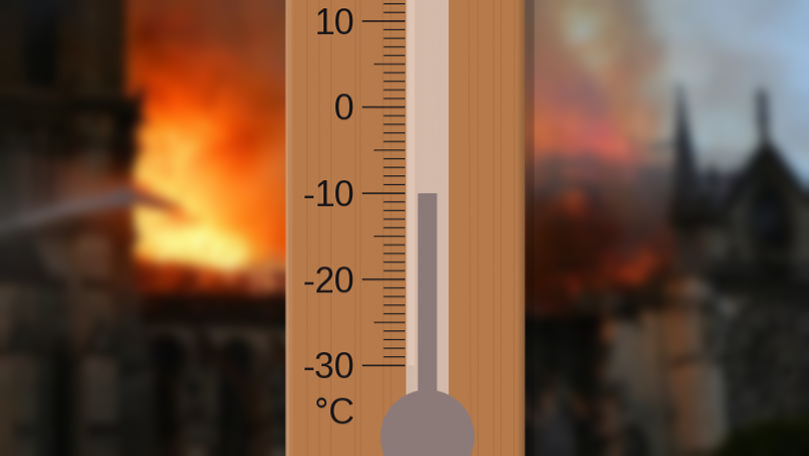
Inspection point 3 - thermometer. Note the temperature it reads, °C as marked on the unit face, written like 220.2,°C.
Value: -10,°C
